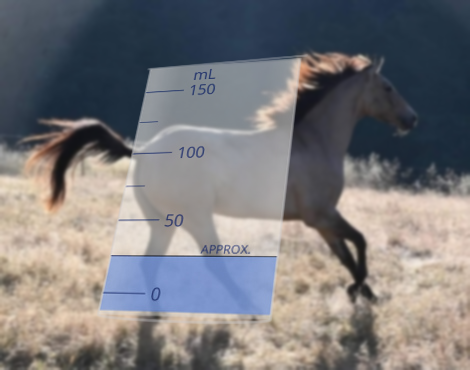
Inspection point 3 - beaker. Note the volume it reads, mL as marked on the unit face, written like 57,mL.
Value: 25,mL
